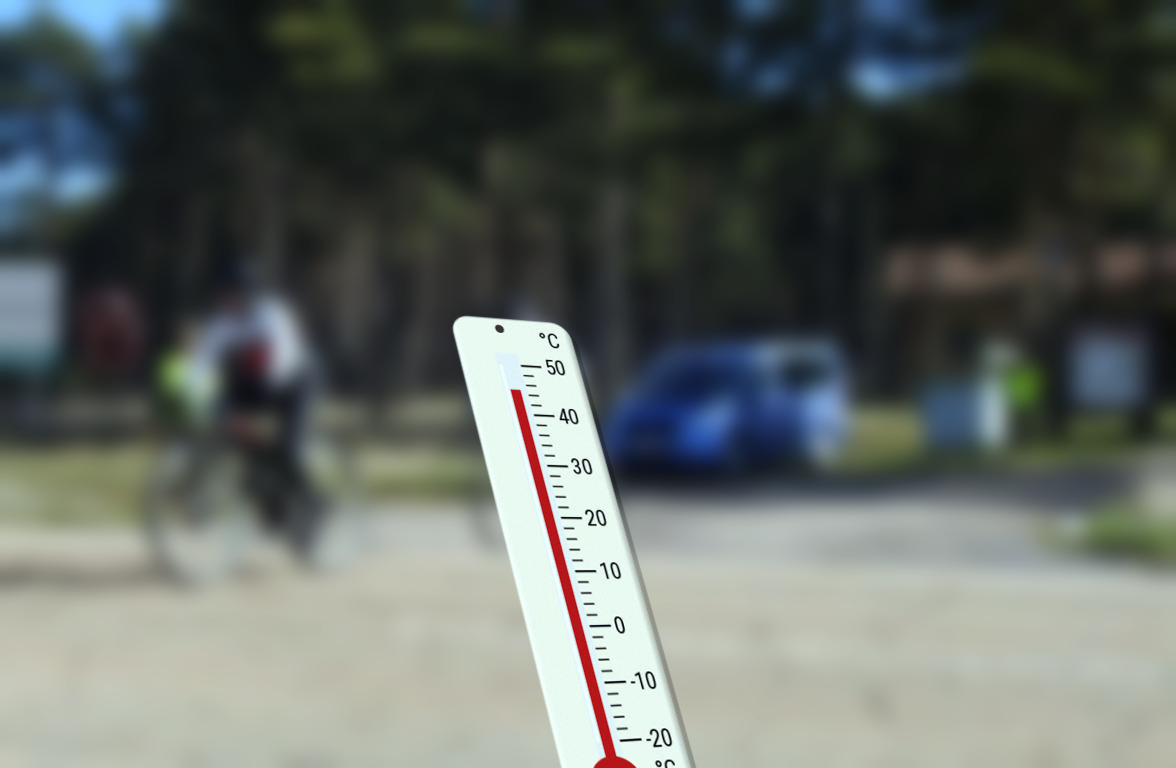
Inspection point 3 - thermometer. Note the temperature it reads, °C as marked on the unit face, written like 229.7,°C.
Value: 45,°C
